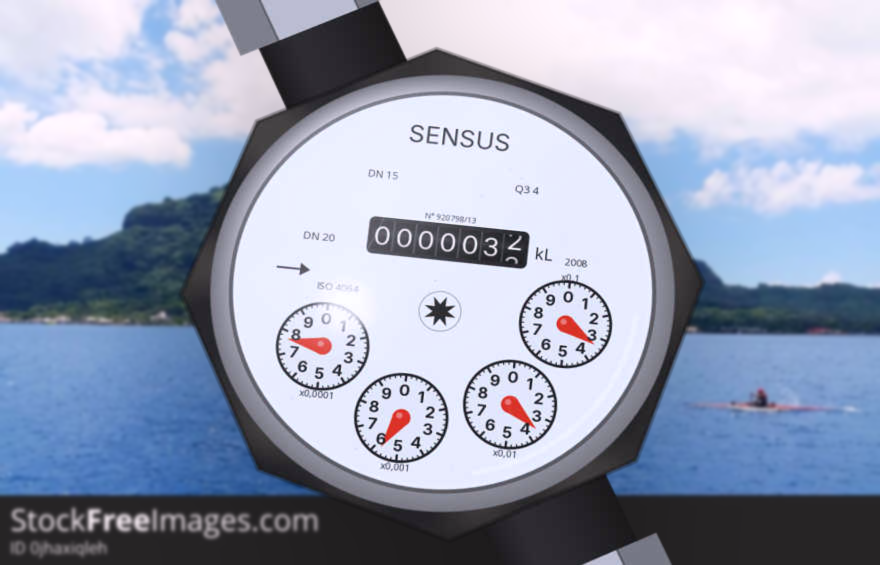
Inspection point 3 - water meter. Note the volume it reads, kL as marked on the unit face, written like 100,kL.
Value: 32.3357,kL
